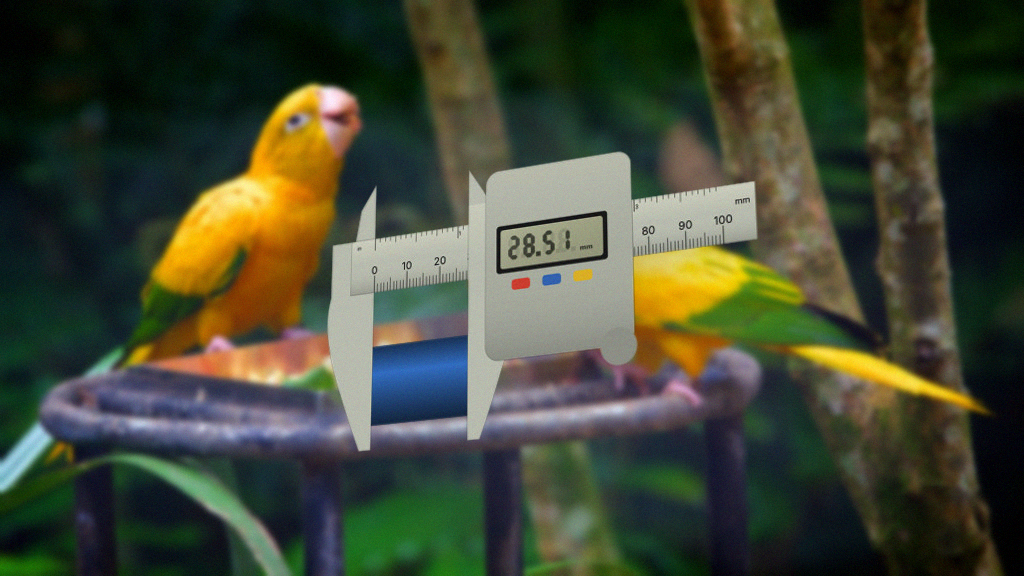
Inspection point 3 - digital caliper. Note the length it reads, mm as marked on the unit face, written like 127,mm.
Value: 28.51,mm
